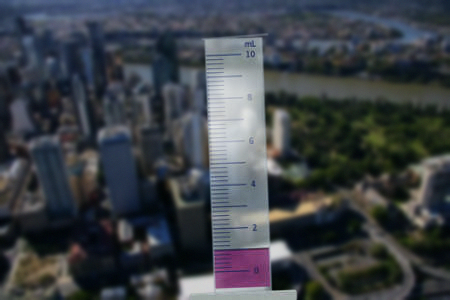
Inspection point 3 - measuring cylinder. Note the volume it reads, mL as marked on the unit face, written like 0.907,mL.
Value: 1,mL
